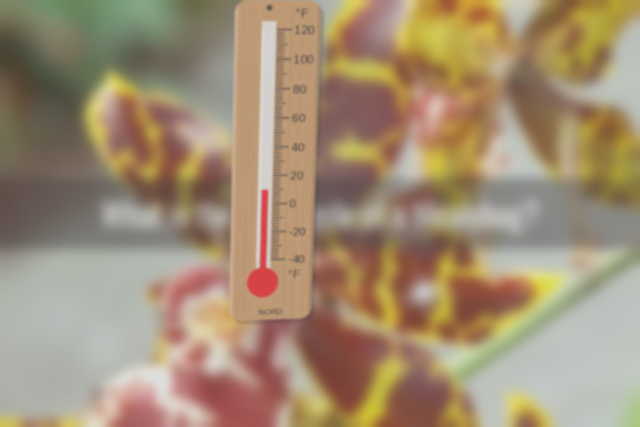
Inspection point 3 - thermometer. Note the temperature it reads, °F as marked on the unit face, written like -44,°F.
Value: 10,°F
